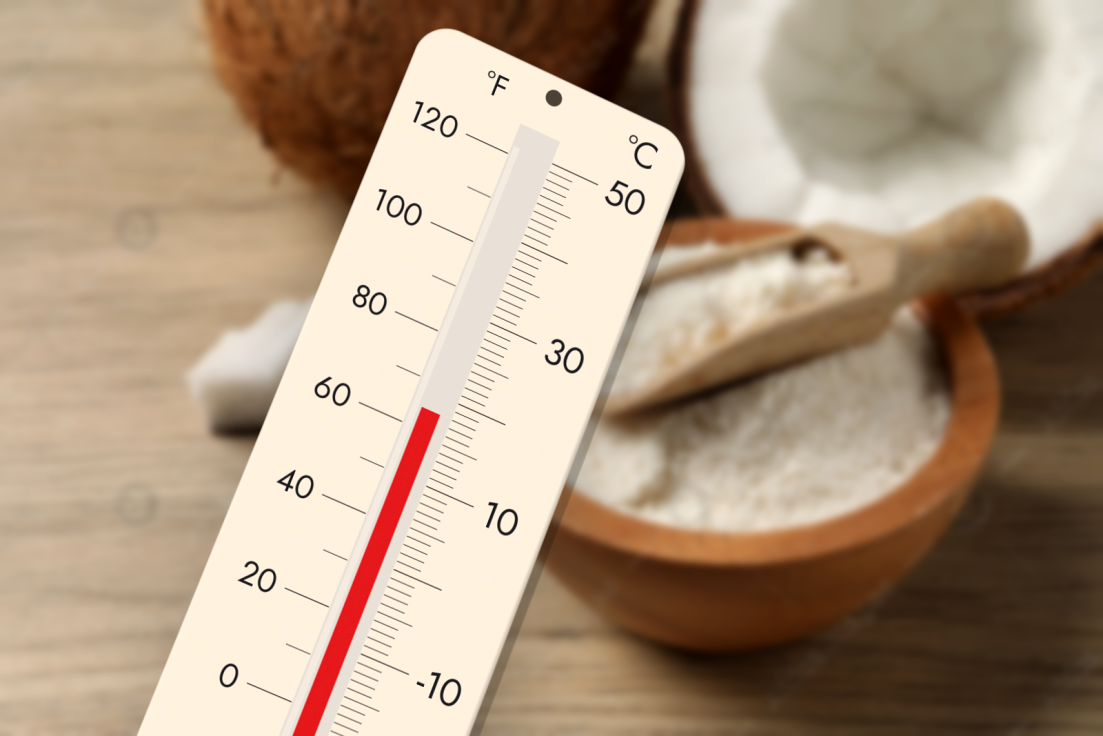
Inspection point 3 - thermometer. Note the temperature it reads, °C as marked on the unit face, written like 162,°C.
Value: 18,°C
